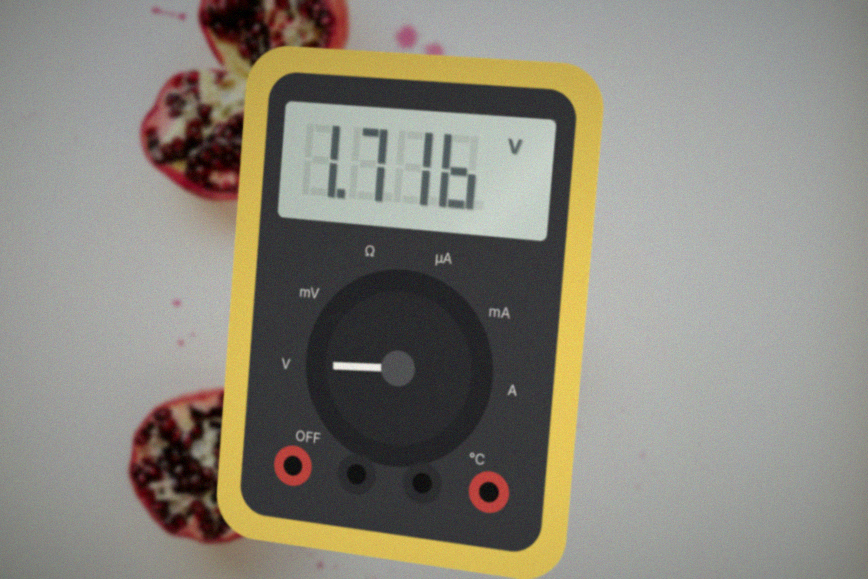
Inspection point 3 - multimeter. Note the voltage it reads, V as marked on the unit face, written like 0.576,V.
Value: 1.716,V
